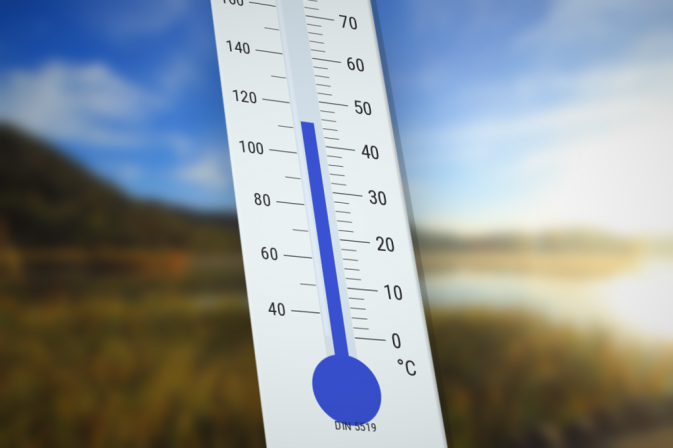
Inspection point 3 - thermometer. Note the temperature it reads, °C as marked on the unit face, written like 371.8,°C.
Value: 45,°C
